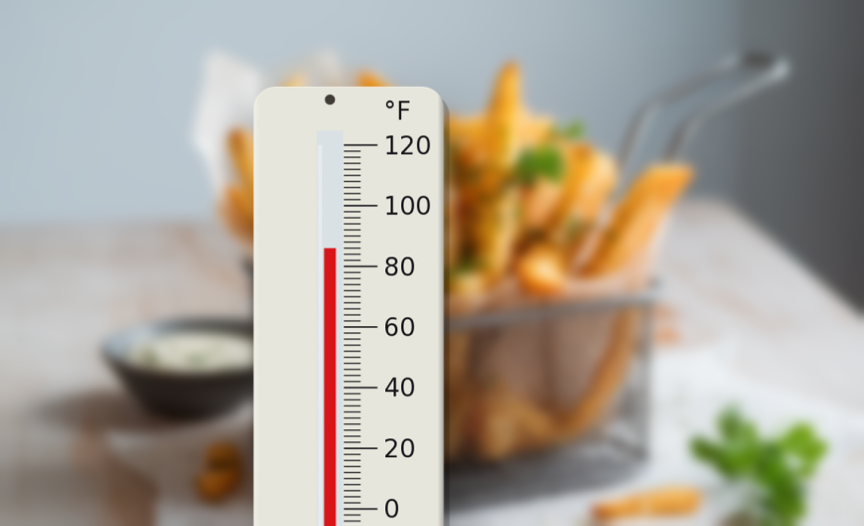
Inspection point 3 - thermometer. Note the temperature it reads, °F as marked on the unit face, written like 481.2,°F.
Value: 86,°F
